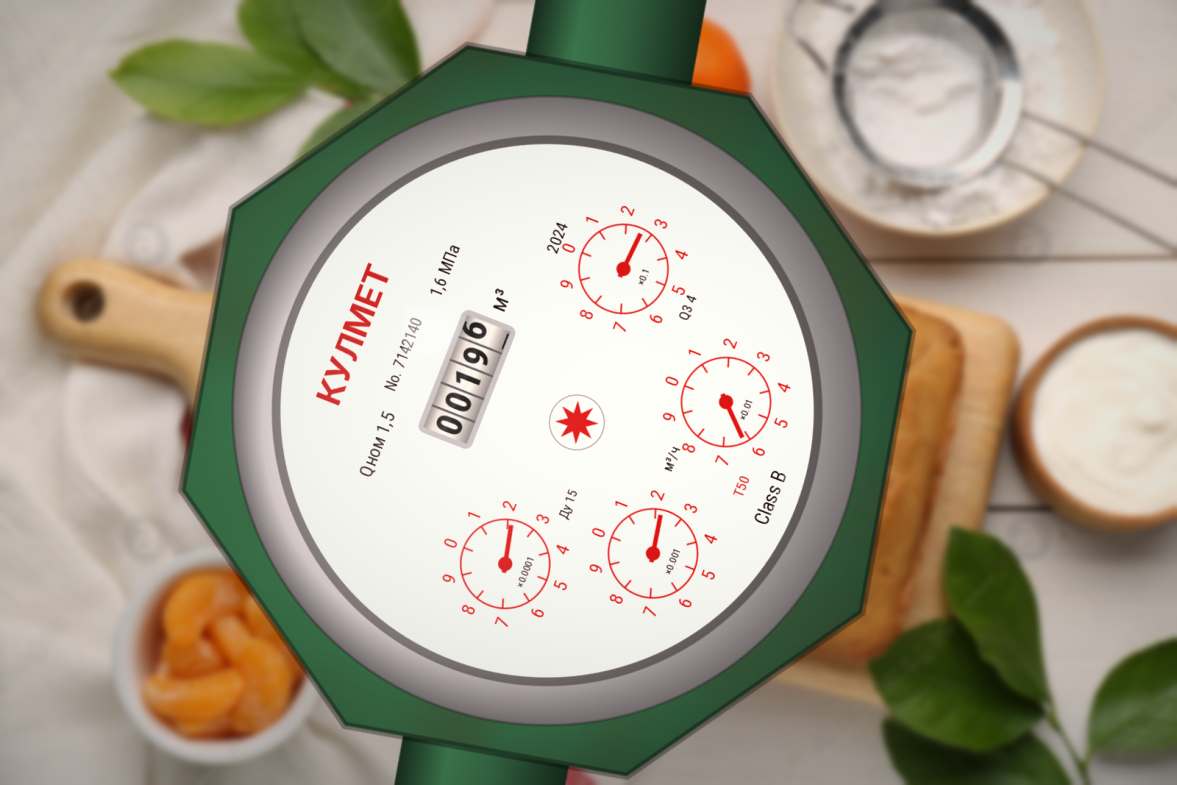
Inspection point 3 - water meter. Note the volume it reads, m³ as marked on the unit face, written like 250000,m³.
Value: 196.2622,m³
